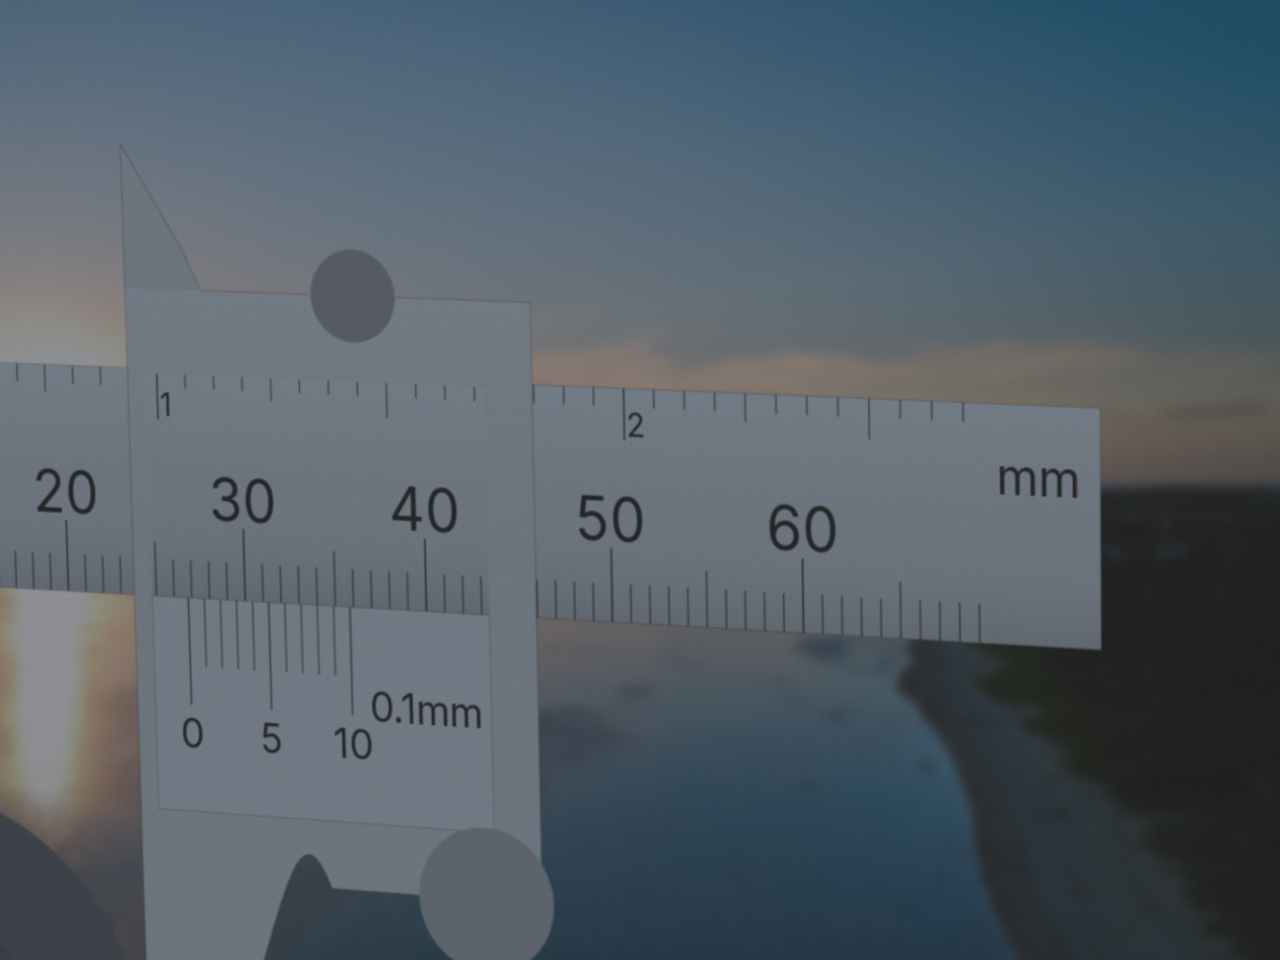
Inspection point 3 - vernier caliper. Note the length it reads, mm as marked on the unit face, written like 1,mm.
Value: 26.8,mm
